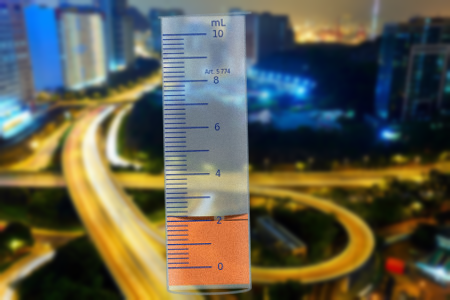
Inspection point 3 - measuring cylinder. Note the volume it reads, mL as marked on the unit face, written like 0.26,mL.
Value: 2,mL
